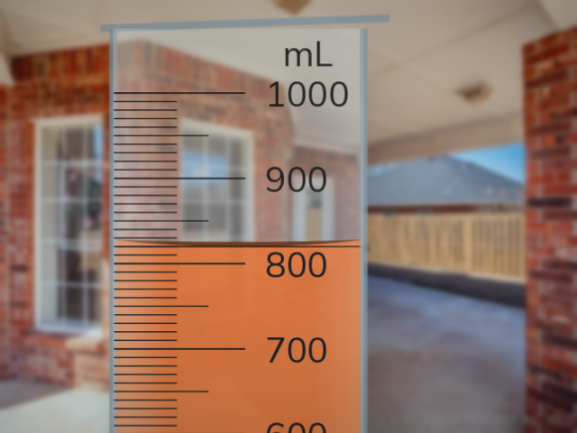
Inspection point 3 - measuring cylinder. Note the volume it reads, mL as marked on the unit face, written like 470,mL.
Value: 820,mL
